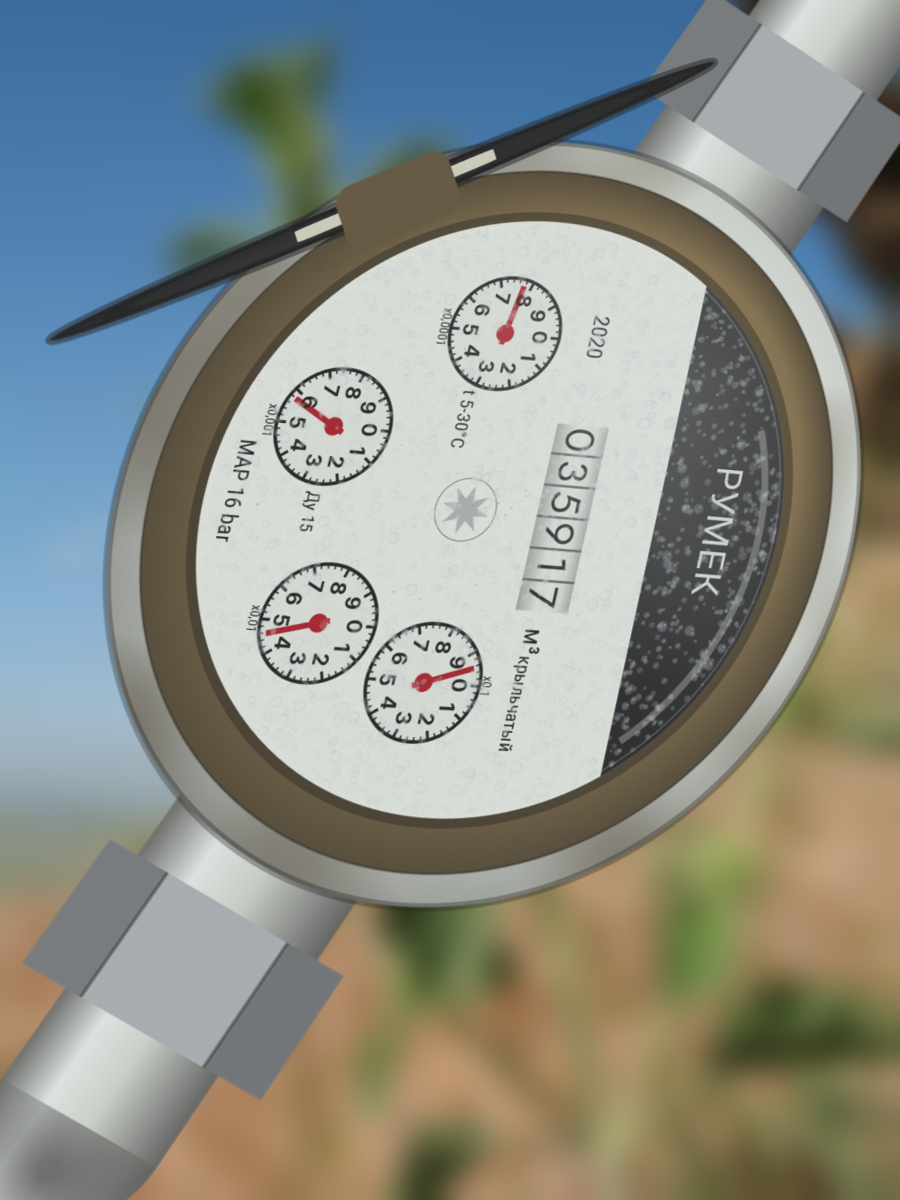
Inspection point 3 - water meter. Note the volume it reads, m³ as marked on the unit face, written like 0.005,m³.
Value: 35916.9457,m³
